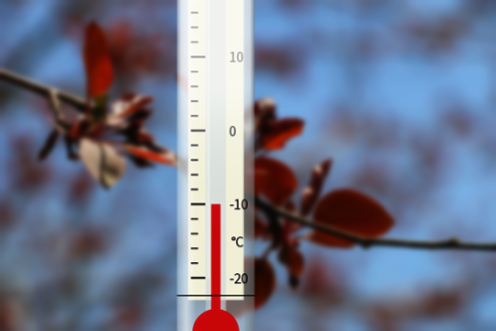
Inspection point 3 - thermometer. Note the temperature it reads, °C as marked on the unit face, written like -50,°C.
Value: -10,°C
